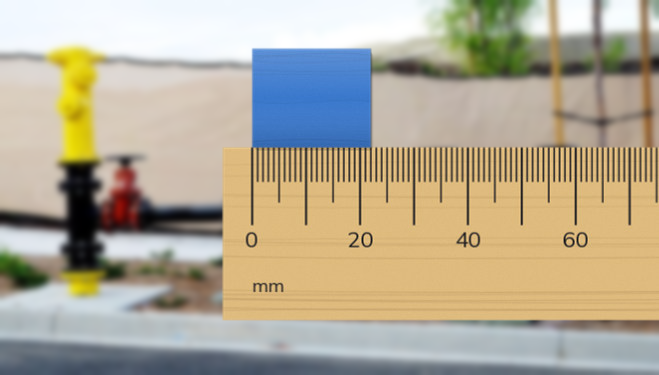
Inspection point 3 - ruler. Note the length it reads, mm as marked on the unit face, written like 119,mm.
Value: 22,mm
